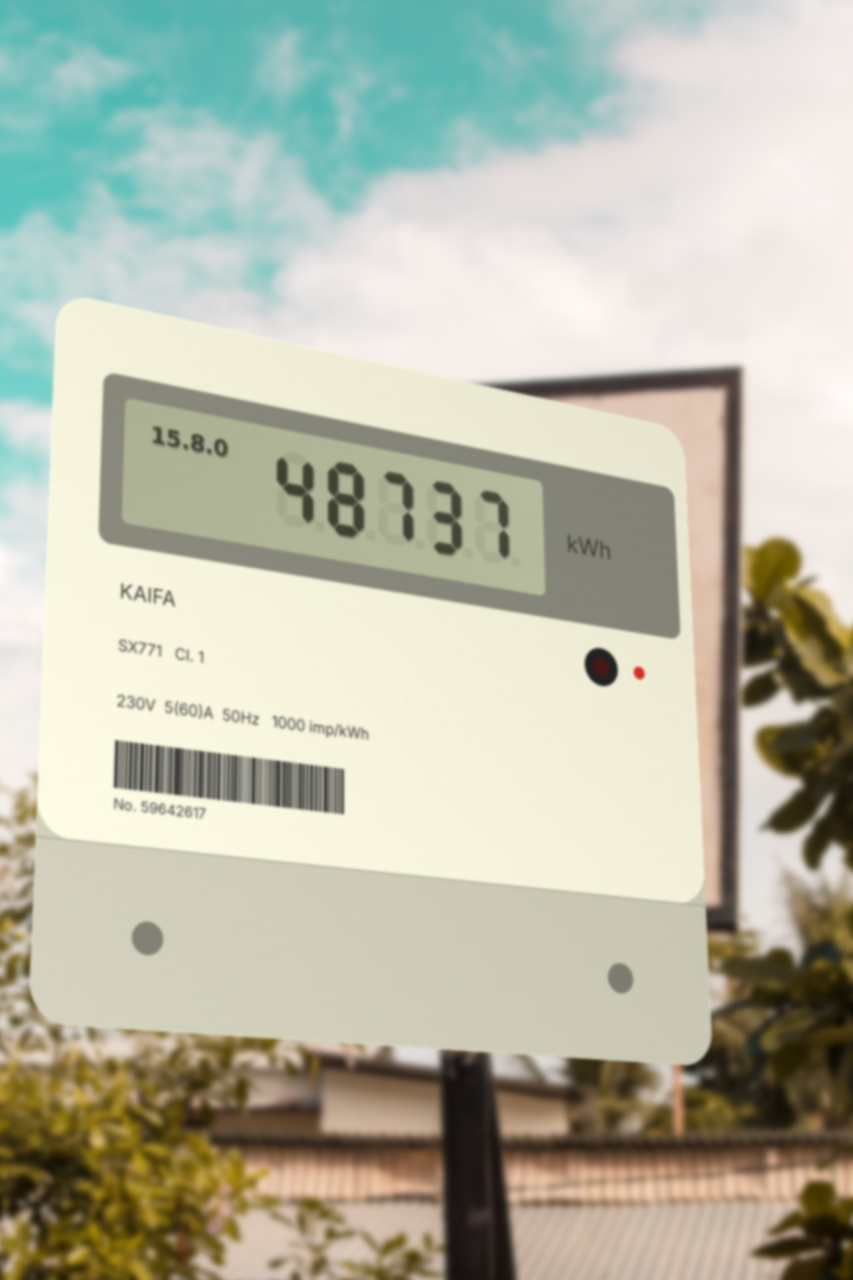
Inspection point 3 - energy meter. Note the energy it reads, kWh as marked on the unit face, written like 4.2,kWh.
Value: 48737,kWh
